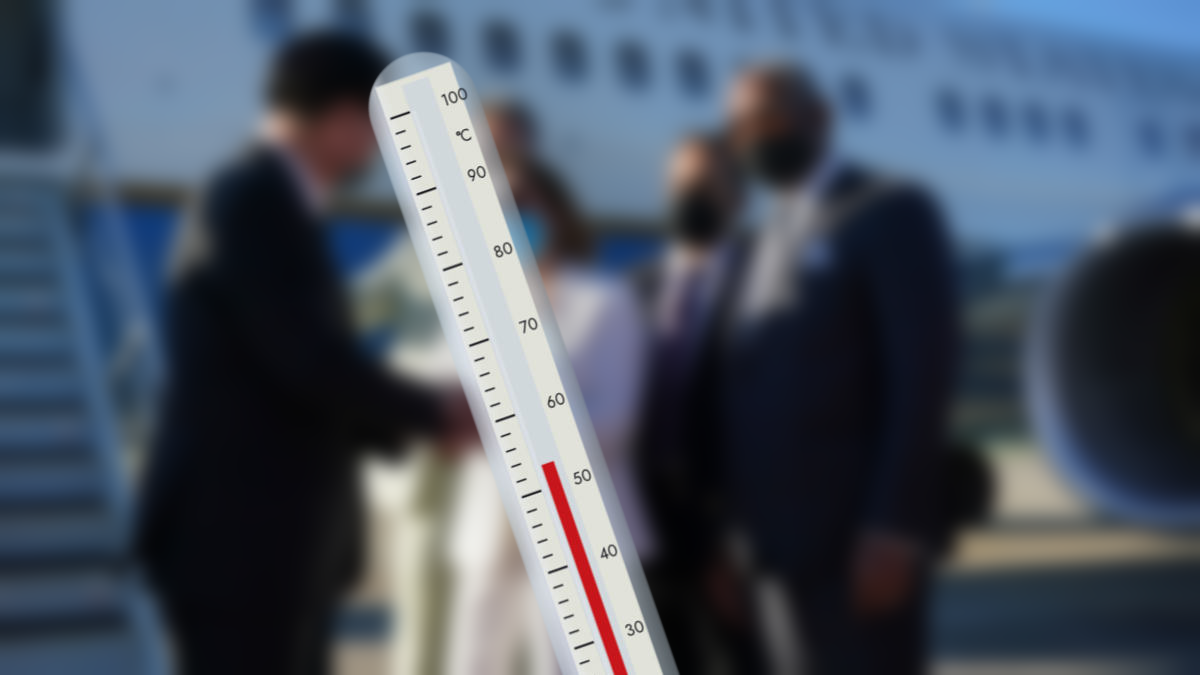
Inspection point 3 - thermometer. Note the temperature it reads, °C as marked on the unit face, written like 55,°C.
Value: 53,°C
